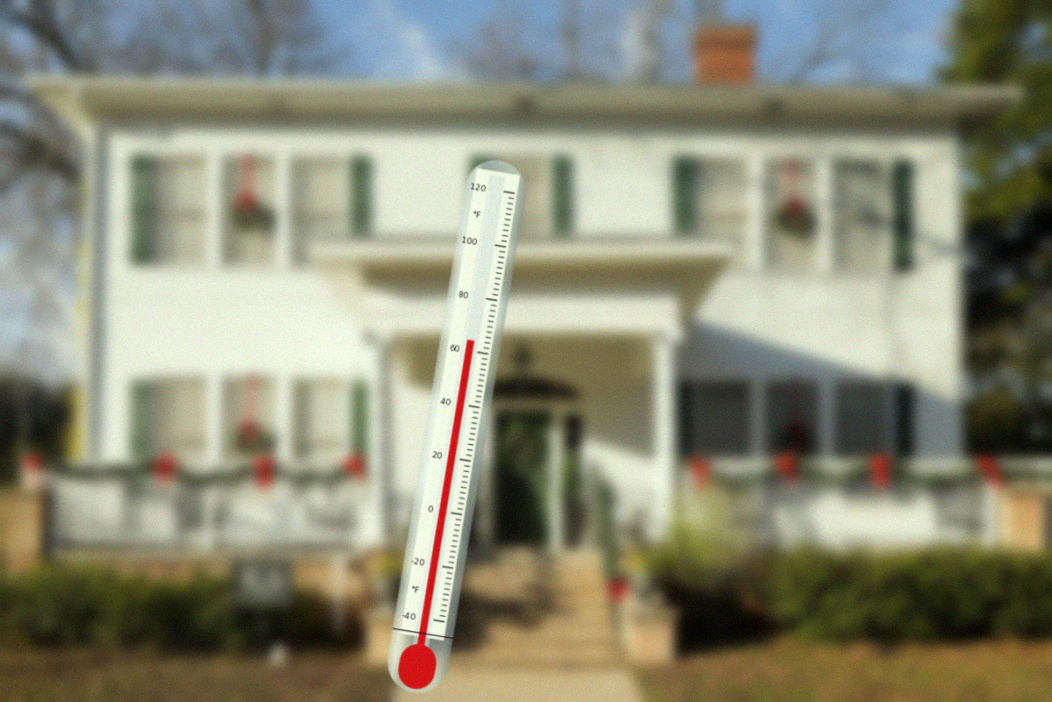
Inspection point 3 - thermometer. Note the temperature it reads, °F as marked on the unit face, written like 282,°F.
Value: 64,°F
